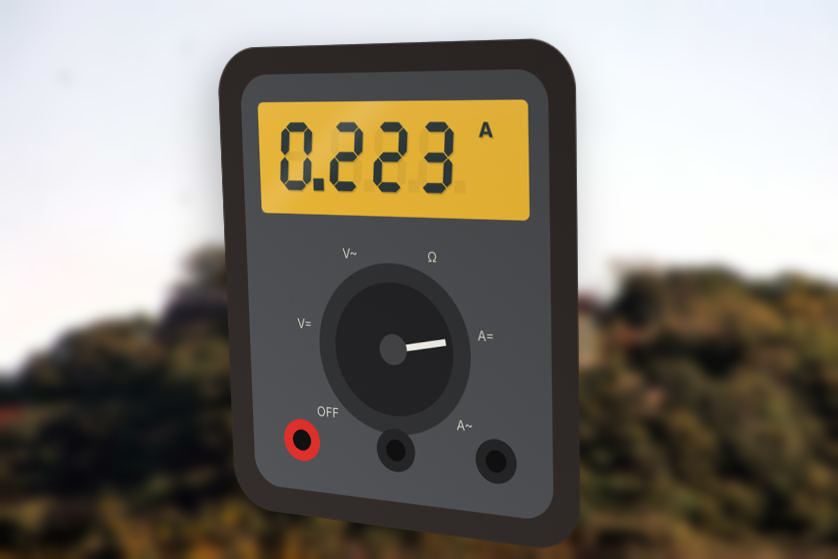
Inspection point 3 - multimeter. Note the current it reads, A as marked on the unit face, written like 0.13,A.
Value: 0.223,A
